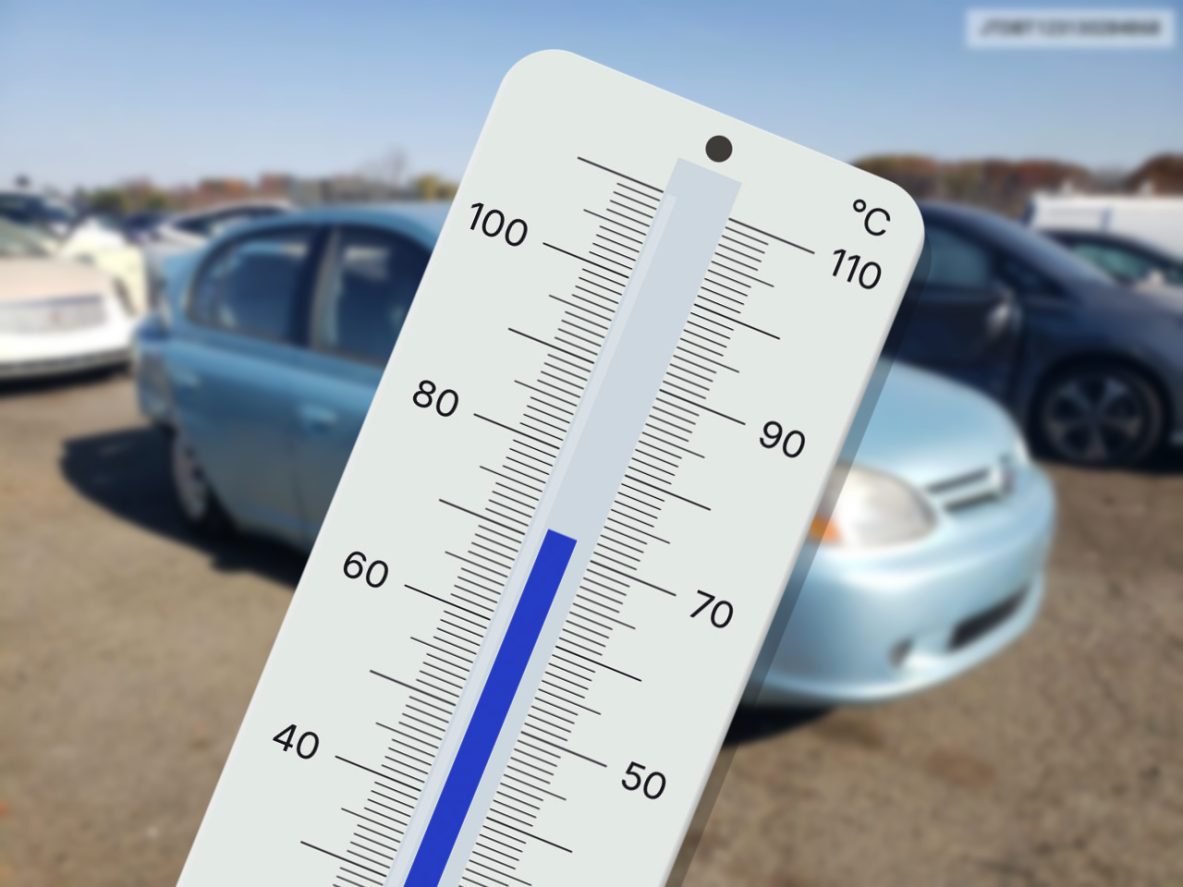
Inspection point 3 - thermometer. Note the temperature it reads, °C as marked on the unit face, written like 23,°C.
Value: 71.5,°C
